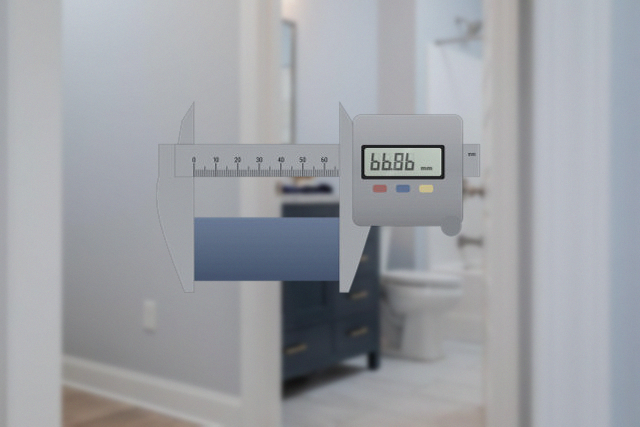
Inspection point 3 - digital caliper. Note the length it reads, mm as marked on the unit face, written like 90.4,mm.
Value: 66.86,mm
